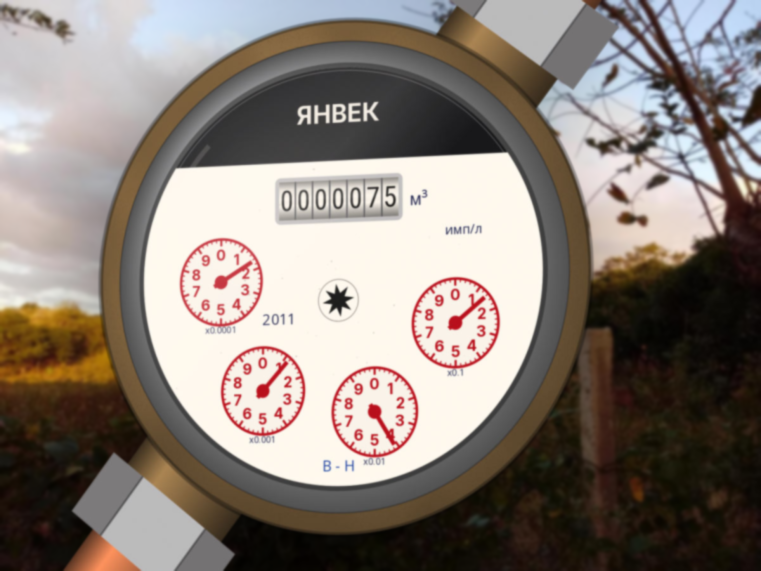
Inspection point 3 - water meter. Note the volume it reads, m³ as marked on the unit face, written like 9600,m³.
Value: 75.1411,m³
